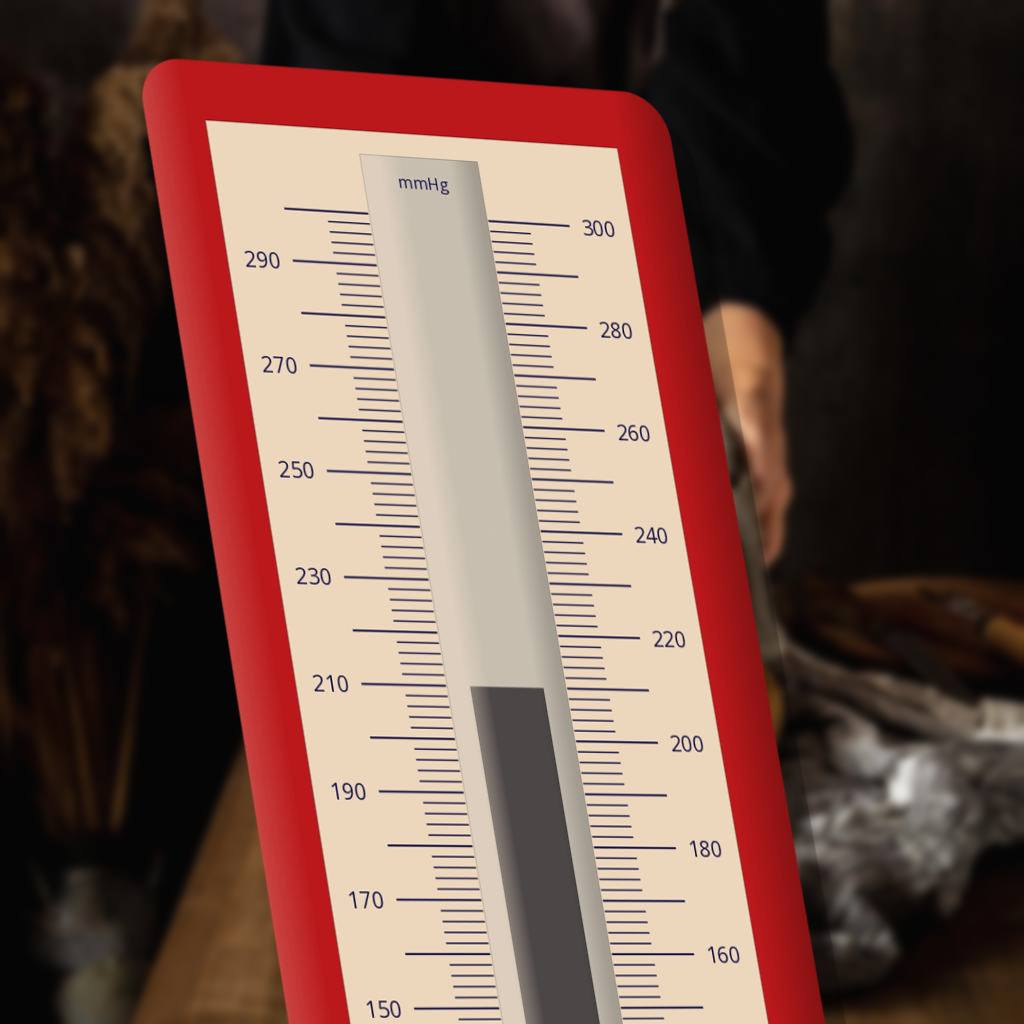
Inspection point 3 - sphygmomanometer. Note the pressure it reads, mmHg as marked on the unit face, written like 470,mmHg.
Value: 210,mmHg
